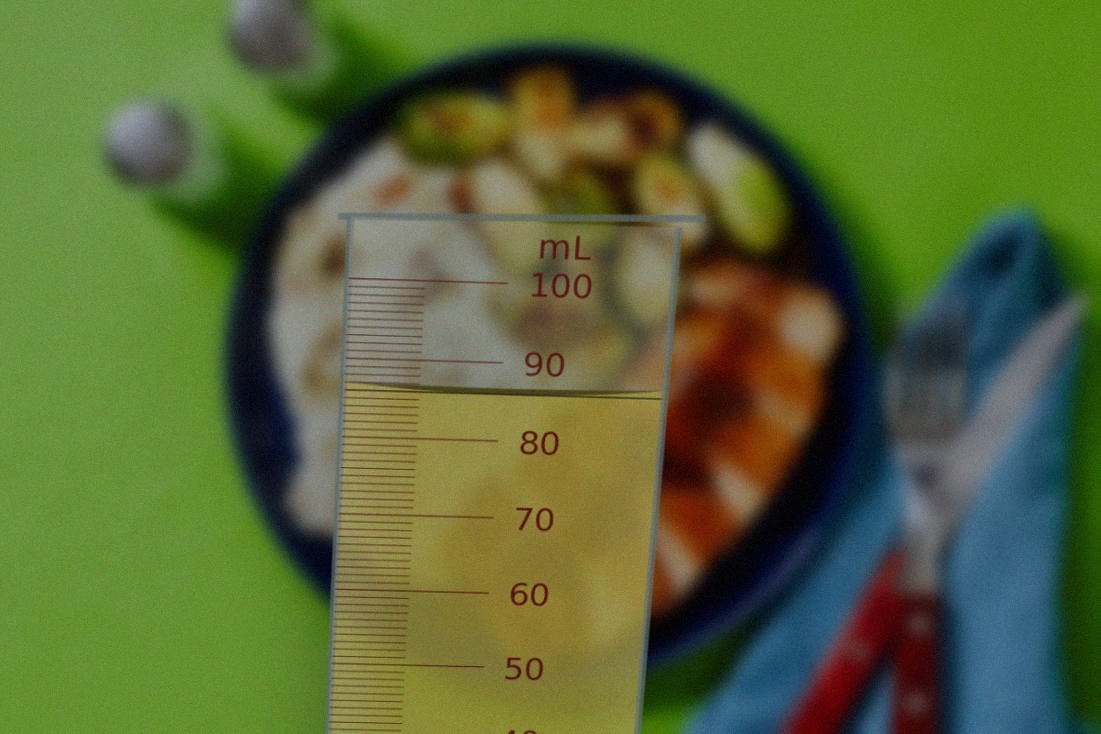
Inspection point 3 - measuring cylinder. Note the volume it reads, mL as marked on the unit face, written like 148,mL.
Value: 86,mL
